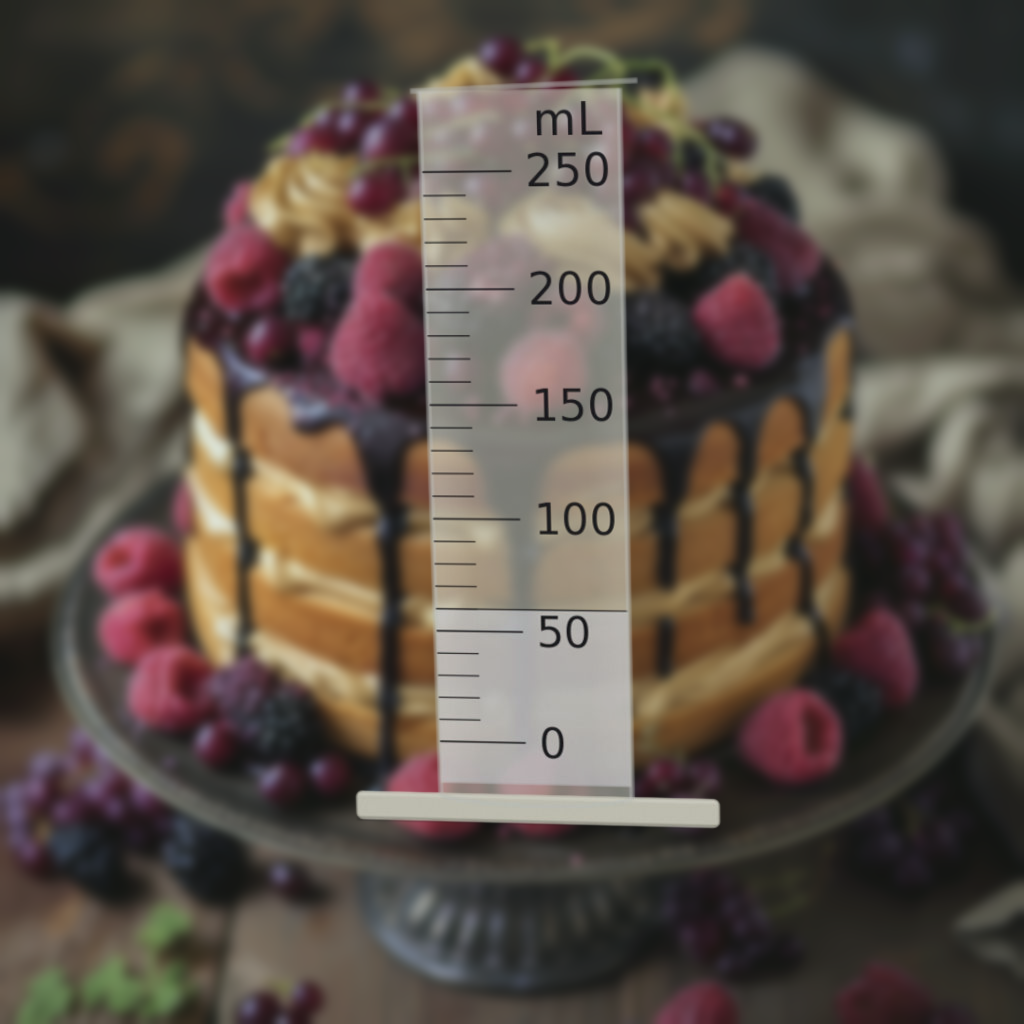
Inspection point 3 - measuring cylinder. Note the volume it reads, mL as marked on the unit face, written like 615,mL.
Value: 60,mL
